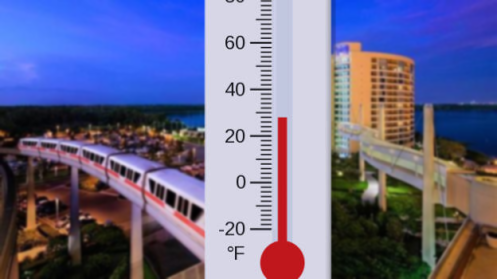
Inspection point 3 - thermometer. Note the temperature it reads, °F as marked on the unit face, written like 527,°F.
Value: 28,°F
